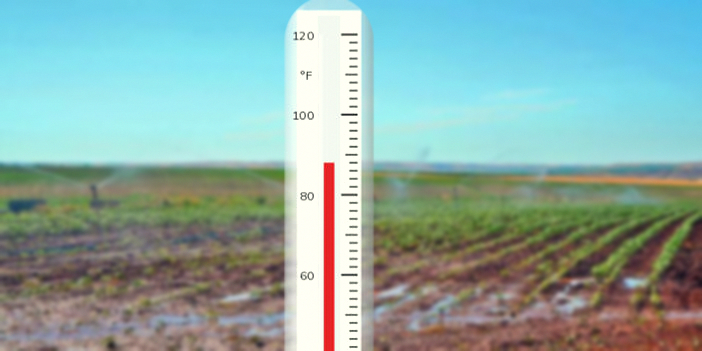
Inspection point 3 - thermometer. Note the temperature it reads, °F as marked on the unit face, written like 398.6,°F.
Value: 88,°F
